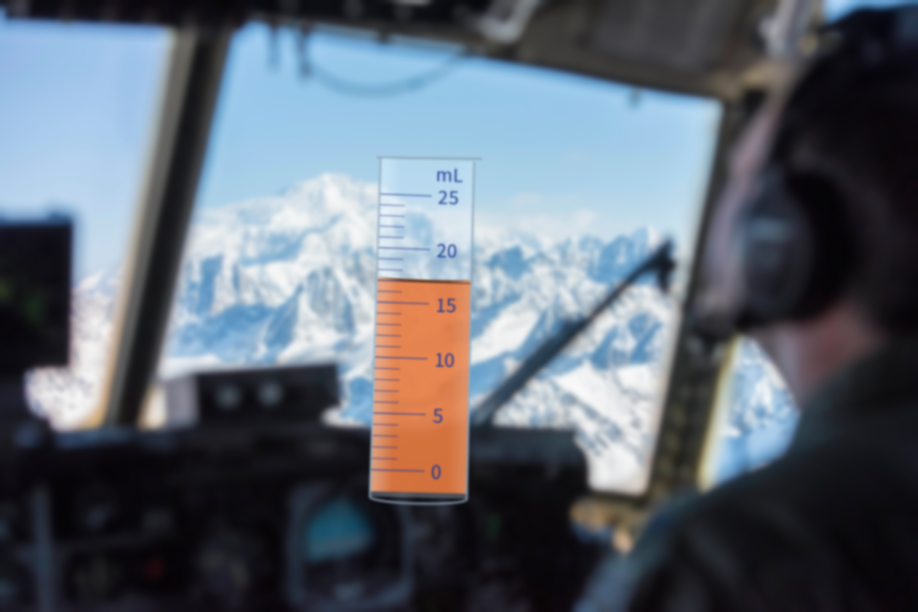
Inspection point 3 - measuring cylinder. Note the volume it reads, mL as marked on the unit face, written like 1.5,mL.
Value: 17,mL
